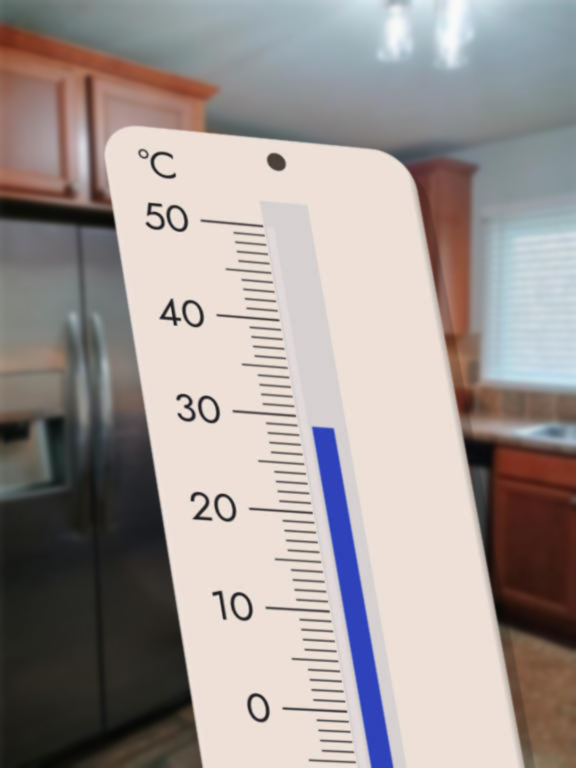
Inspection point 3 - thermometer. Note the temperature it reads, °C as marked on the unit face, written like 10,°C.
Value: 29,°C
